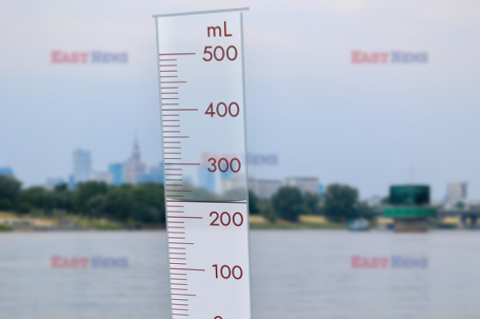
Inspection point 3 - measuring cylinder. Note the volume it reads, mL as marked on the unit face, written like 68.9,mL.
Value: 230,mL
